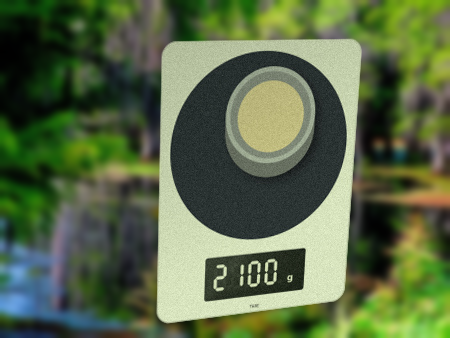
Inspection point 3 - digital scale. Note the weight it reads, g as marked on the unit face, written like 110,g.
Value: 2100,g
